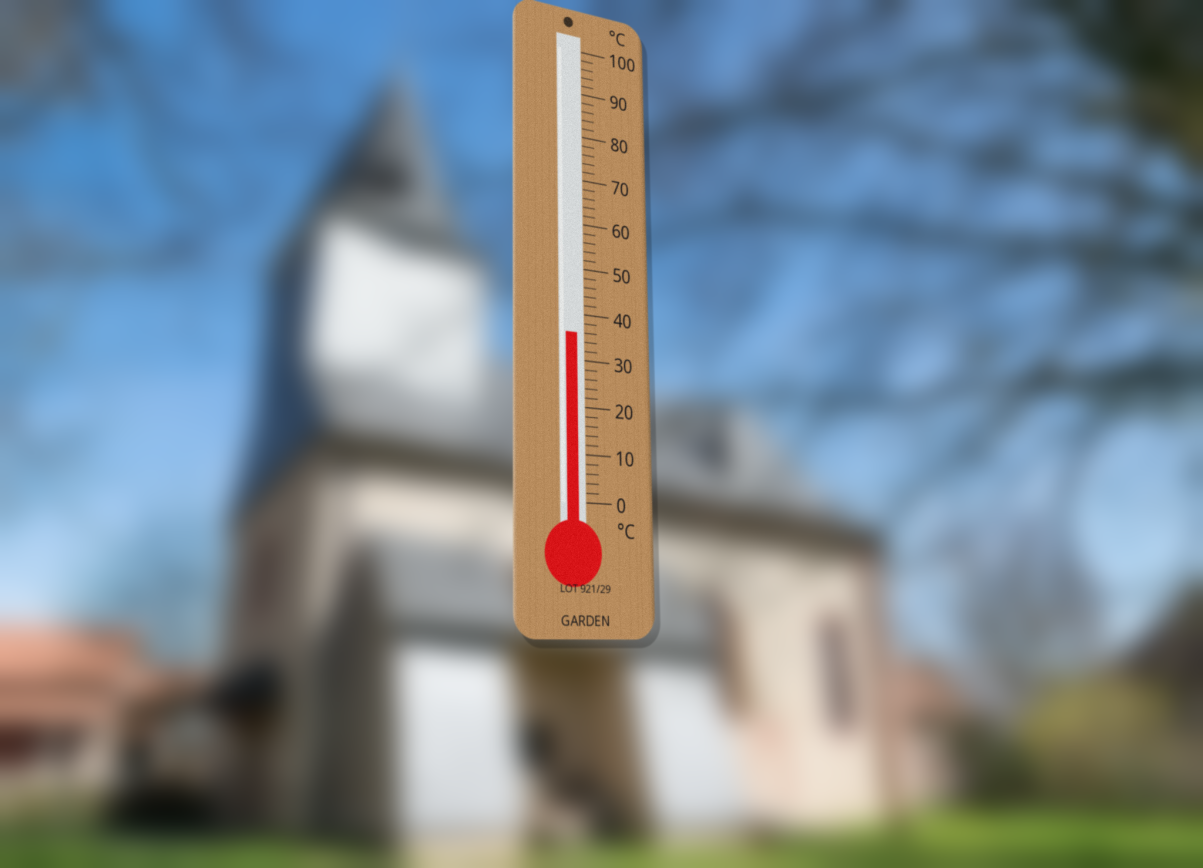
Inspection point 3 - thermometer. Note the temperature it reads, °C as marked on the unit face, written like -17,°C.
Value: 36,°C
